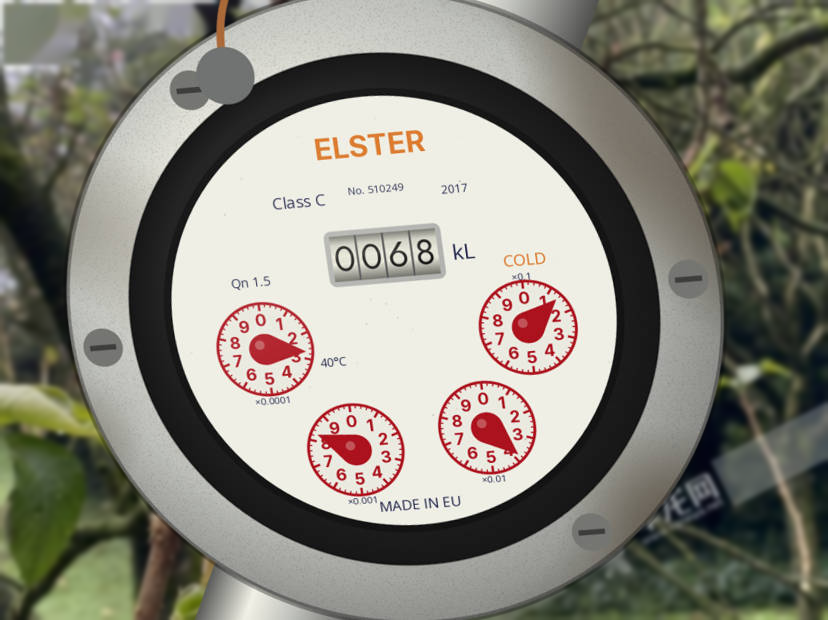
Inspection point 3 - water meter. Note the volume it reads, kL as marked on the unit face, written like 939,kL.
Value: 68.1382,kL
